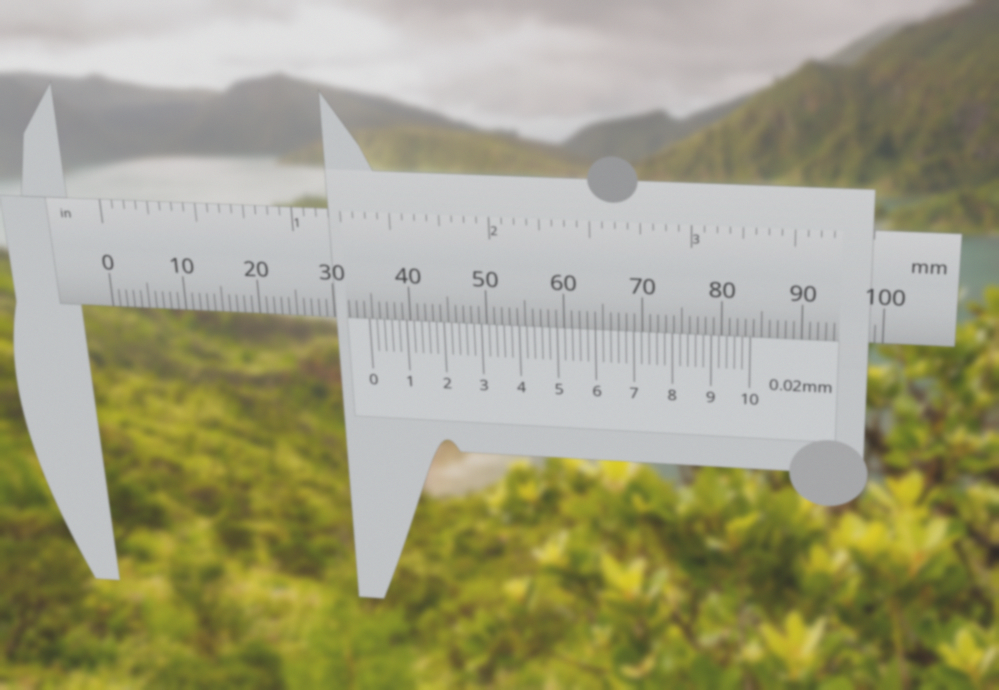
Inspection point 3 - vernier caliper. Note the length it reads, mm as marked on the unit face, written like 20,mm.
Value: 34.6,mm
